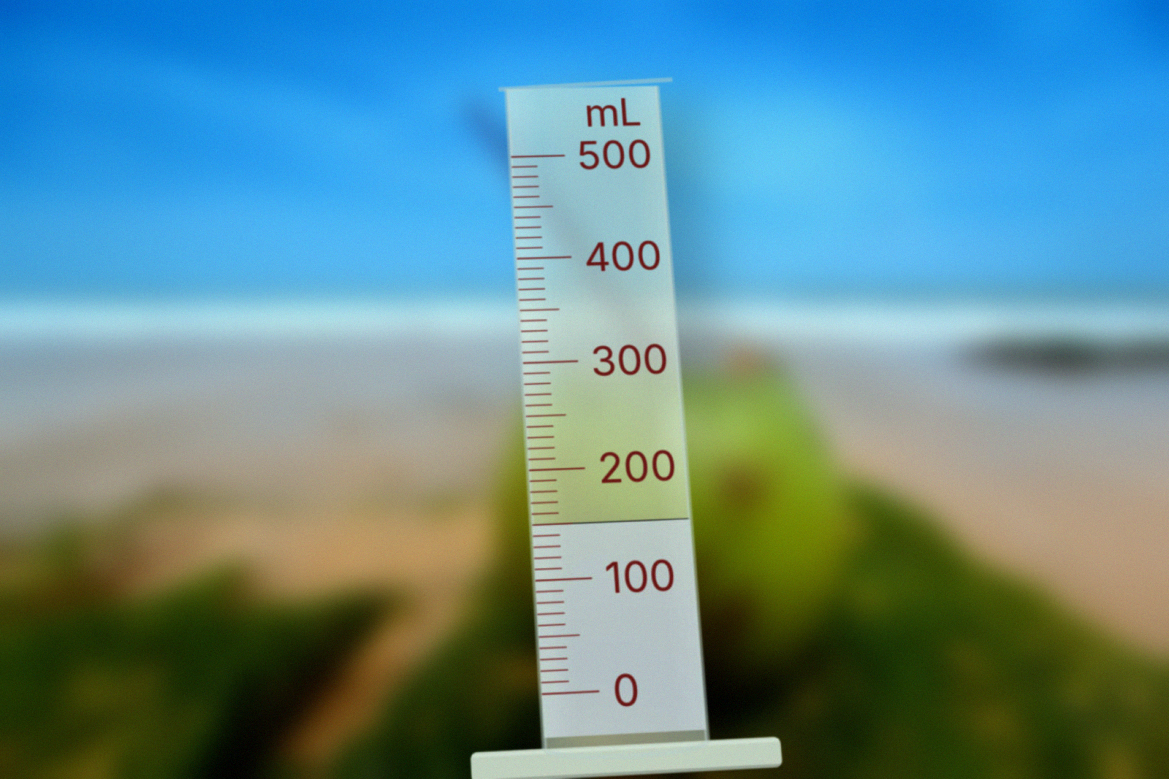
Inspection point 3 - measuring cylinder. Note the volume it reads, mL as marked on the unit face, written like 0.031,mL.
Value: 150,mL
